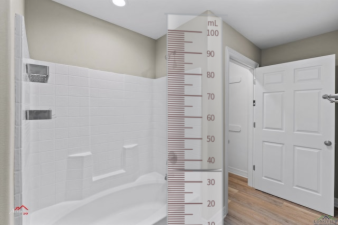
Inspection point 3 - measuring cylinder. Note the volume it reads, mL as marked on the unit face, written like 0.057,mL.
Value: 35,mL
